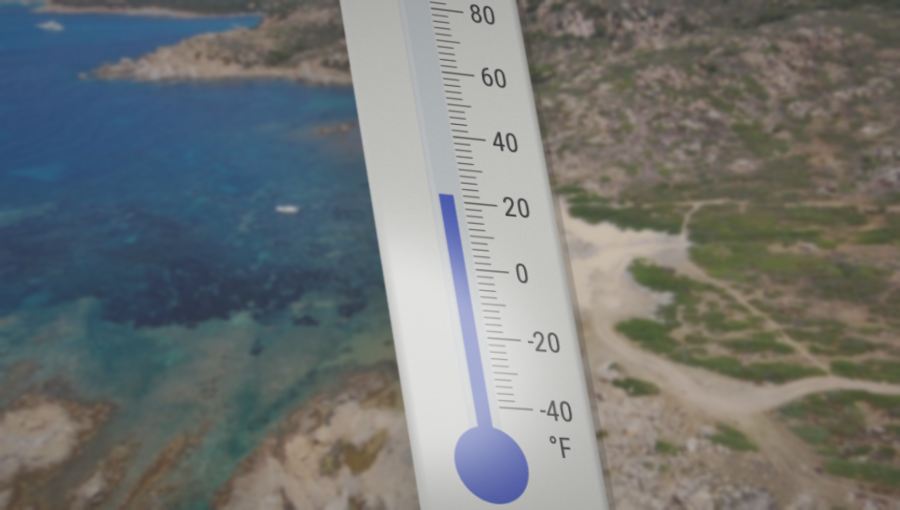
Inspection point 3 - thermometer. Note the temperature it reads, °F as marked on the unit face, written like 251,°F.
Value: 22,°F
